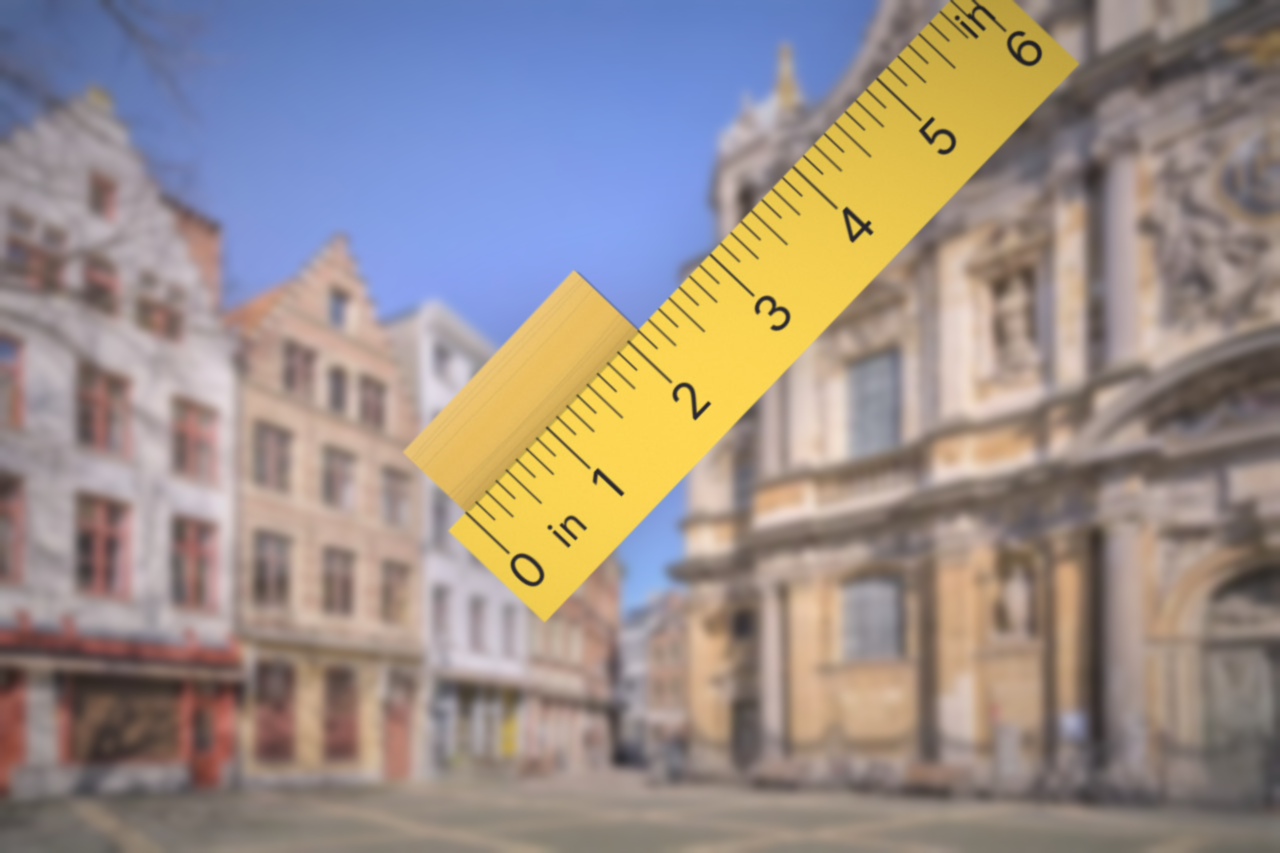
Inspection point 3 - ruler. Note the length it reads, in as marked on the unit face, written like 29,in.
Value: 2.125,in
